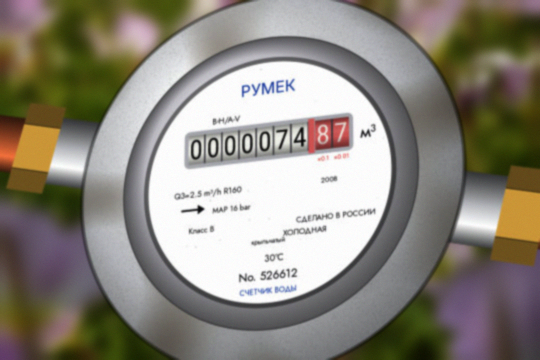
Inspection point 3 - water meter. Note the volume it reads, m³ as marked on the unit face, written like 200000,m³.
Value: 74.87,m³
